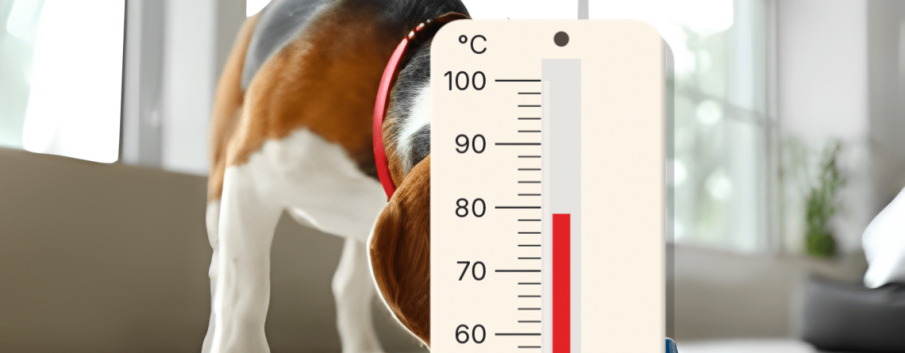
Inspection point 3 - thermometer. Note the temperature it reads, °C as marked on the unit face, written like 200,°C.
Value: 79,°C
